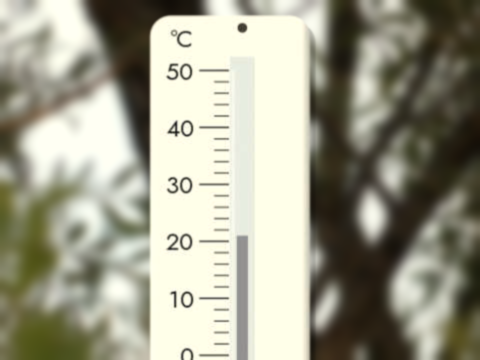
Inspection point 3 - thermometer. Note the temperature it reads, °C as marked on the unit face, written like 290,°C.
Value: 21,°C
